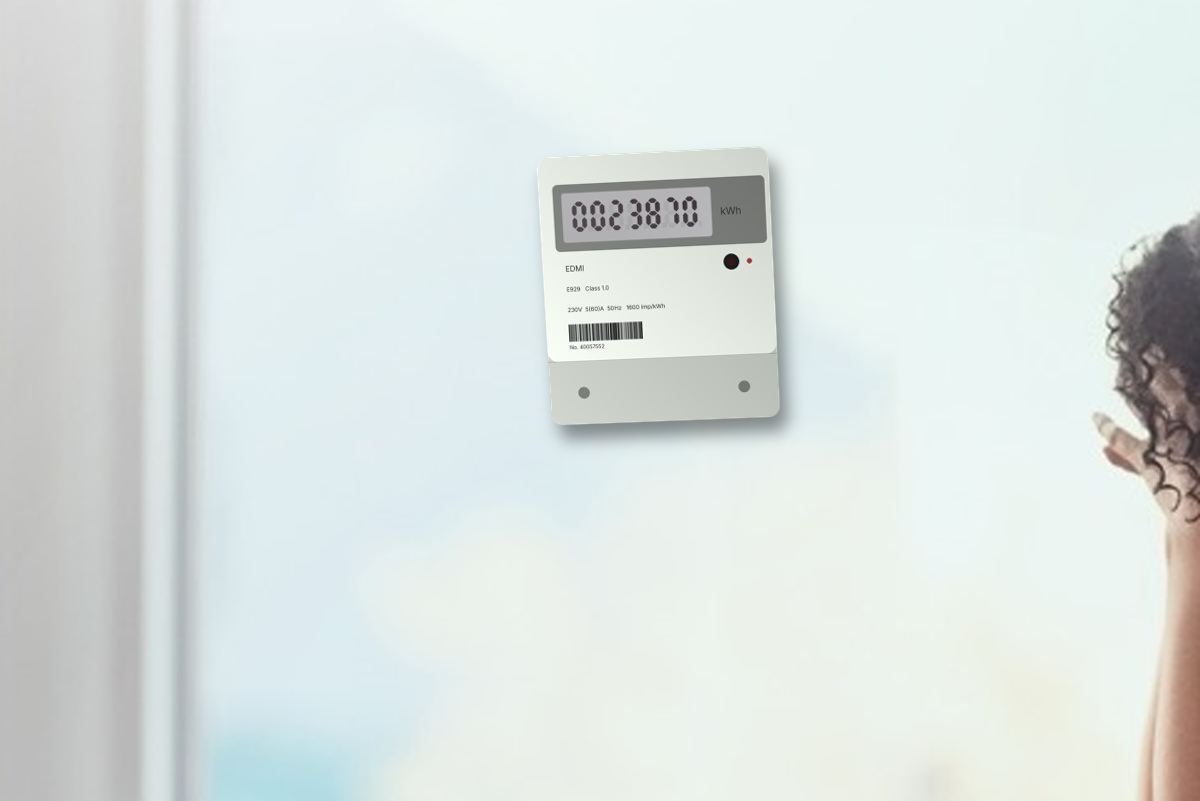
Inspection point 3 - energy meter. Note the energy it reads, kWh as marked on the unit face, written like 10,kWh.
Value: 23870,kWh
